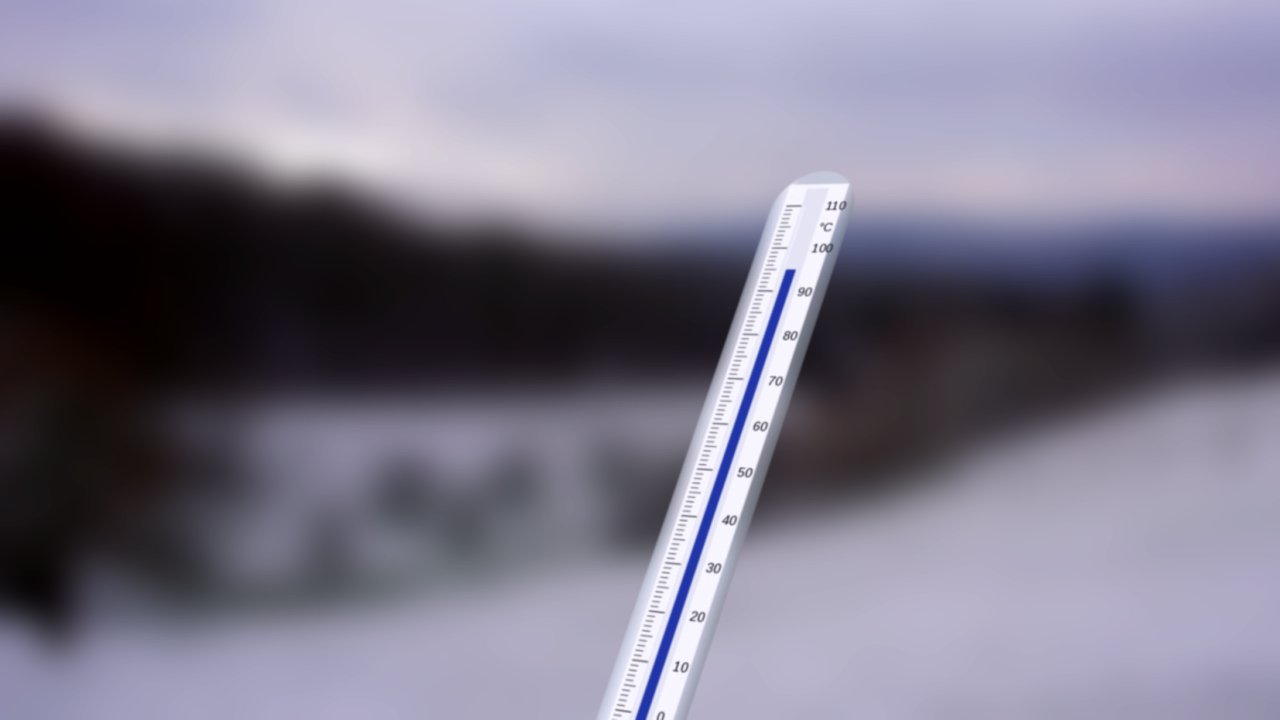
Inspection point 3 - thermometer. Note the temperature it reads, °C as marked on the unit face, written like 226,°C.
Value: 95,°C
